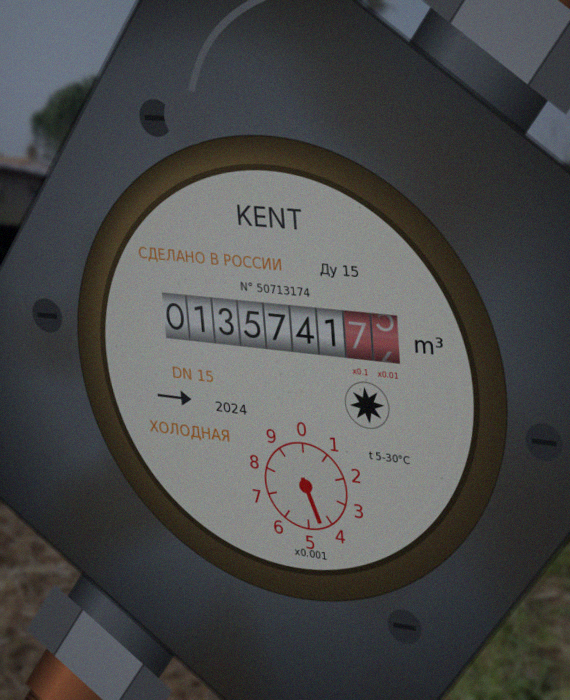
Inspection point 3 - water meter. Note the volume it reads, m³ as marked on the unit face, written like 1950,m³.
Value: 135741.754,m³
